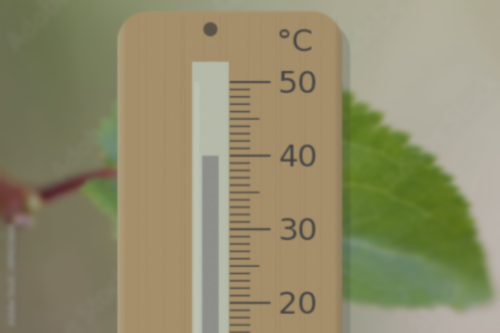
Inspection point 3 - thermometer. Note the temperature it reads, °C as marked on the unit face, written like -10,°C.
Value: 40,°C
